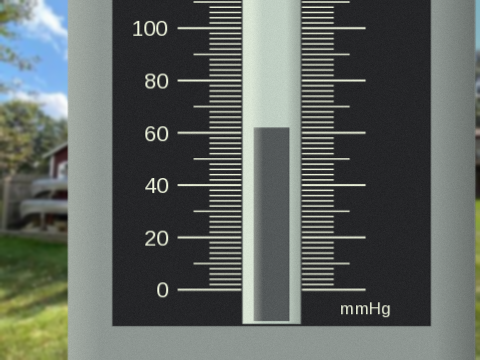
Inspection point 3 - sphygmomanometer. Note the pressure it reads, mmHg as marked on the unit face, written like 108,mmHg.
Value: 62,mmHg
